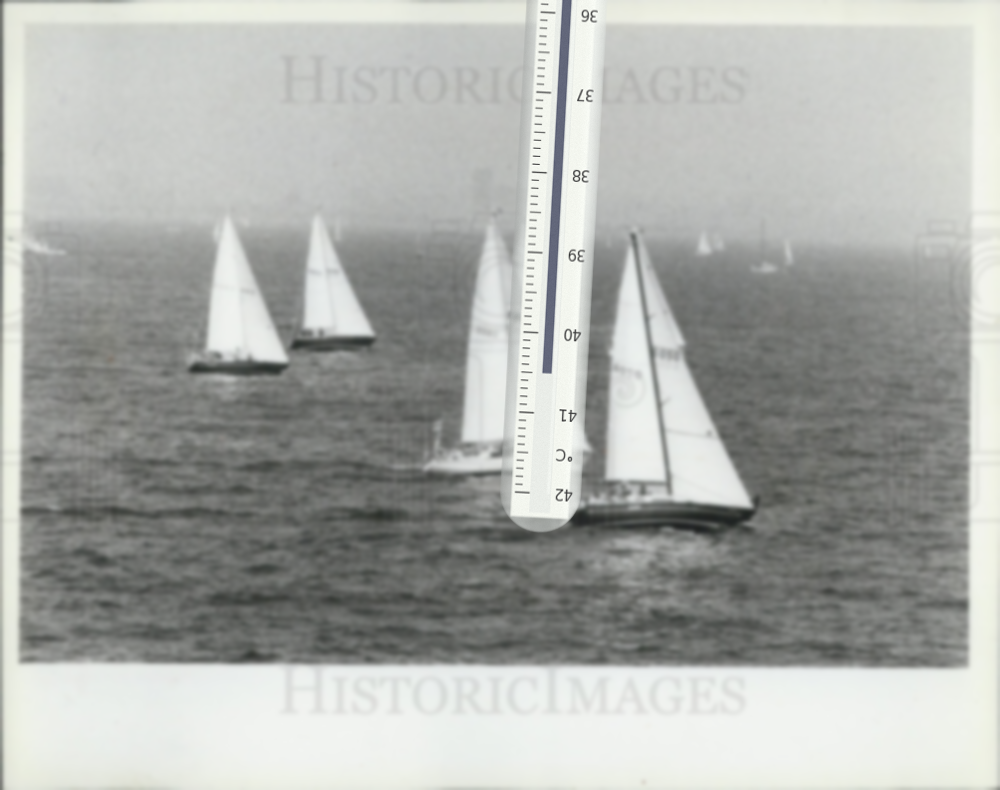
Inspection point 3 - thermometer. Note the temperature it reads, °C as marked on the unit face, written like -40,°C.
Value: 40.5,°C
